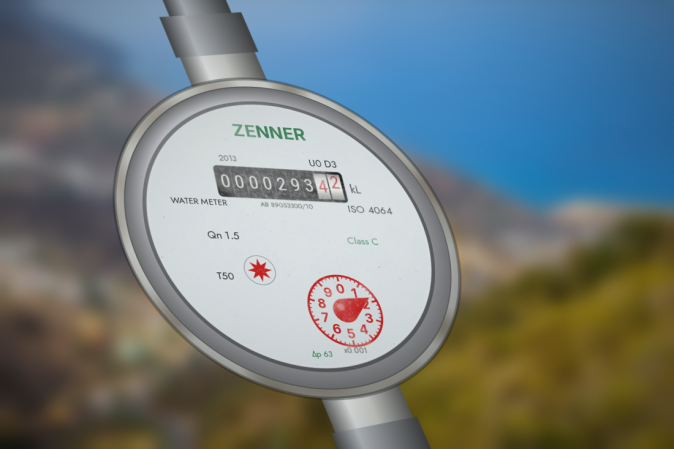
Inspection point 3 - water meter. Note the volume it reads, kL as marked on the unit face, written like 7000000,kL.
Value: 293.421,kL
